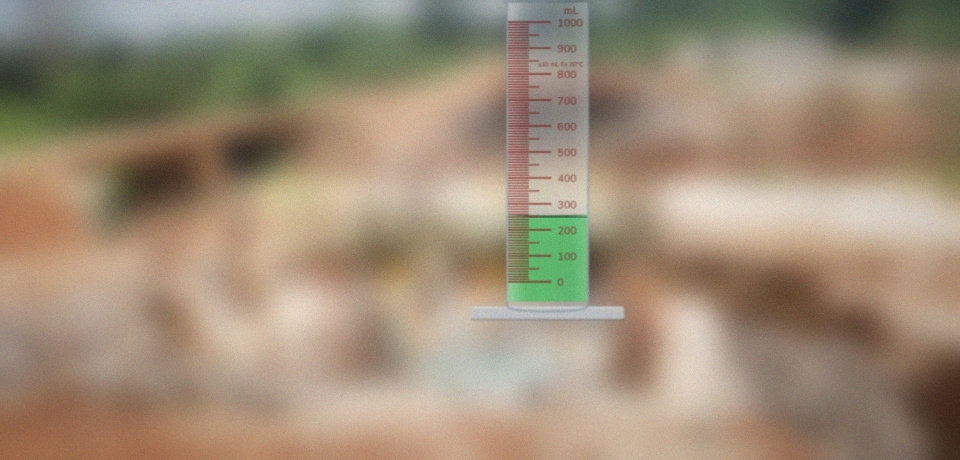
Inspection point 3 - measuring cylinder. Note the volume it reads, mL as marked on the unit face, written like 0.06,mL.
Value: 250,mL
